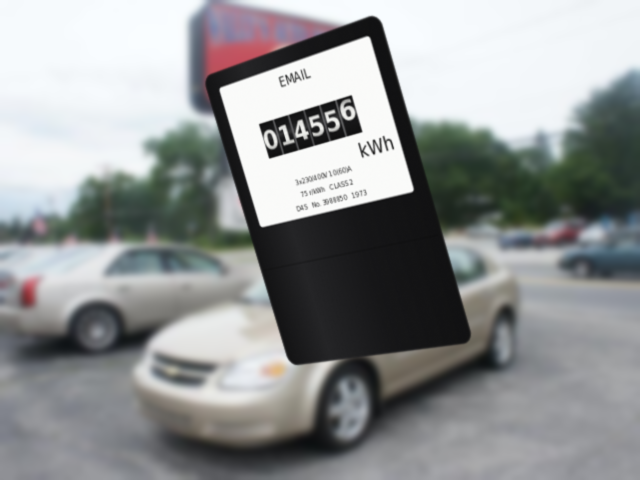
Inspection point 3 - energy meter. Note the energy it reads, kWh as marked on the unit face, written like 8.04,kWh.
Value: 14556,kWh
